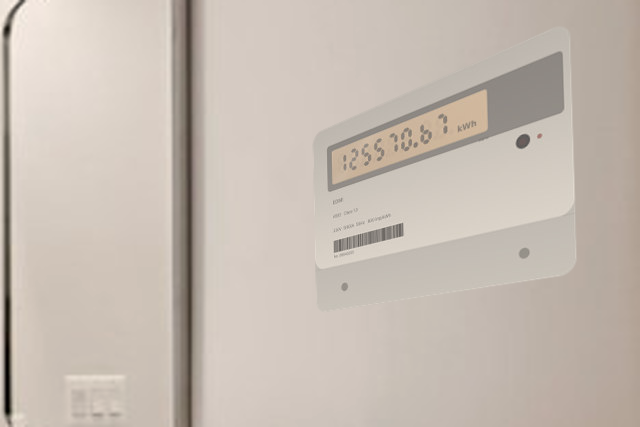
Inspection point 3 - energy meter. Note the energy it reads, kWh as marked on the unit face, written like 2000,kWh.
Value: 125570.67,kWh
